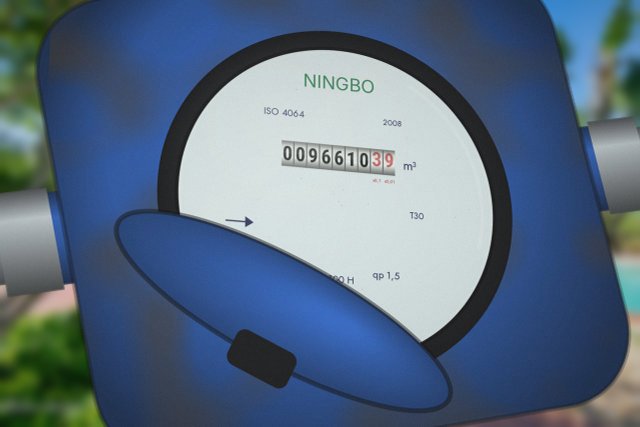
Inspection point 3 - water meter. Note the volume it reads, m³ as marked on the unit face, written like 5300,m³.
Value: 96610.39,m³
